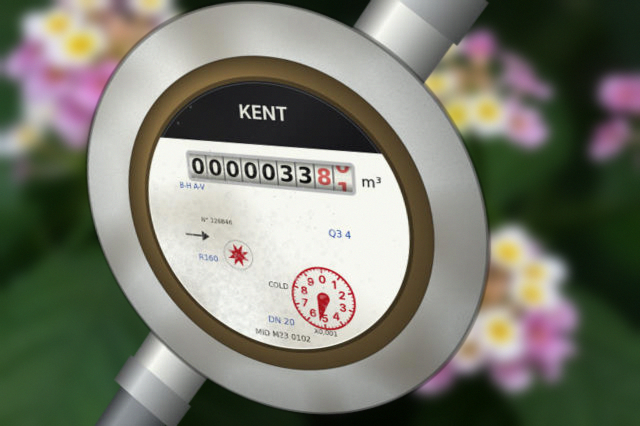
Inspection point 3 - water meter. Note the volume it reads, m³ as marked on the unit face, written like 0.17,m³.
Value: 33.805,m³
